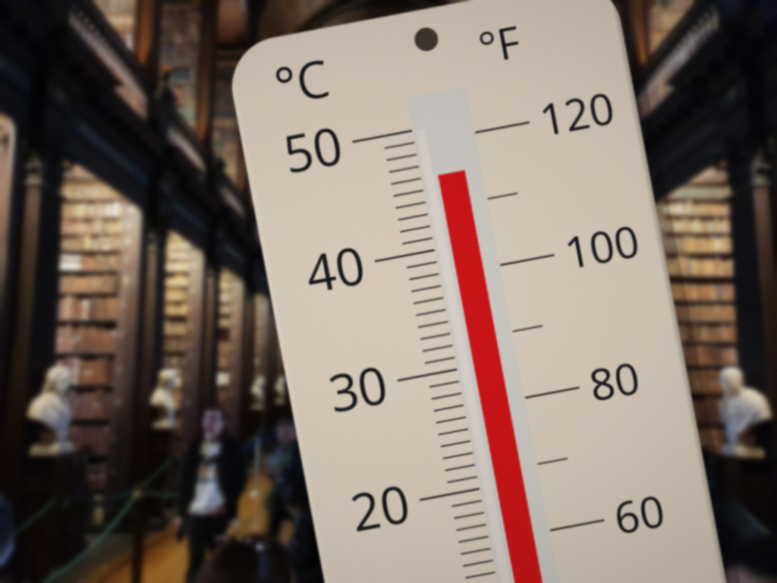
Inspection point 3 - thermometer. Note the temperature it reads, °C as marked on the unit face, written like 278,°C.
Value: 46,°C
